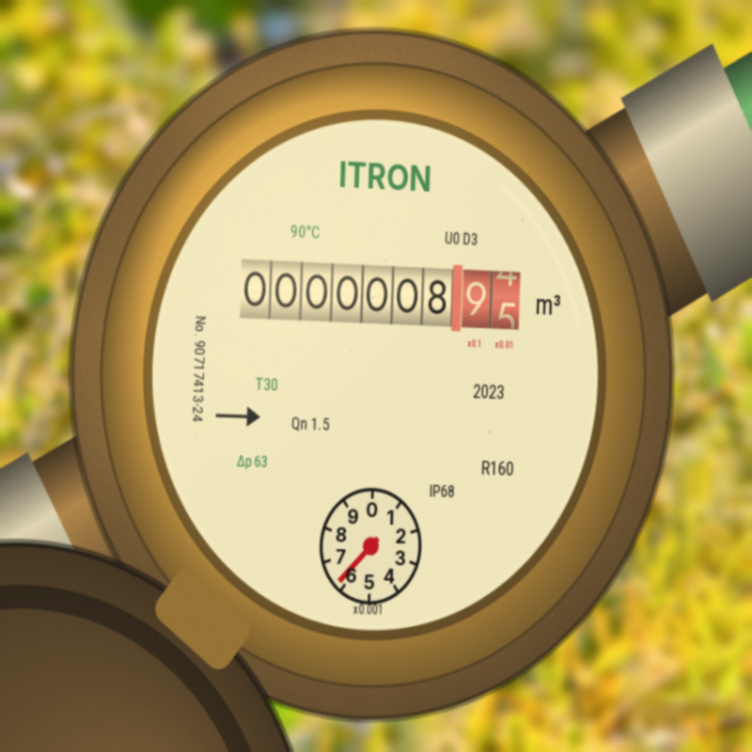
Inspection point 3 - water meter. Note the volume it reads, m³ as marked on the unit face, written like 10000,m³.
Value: 8.946,m³
